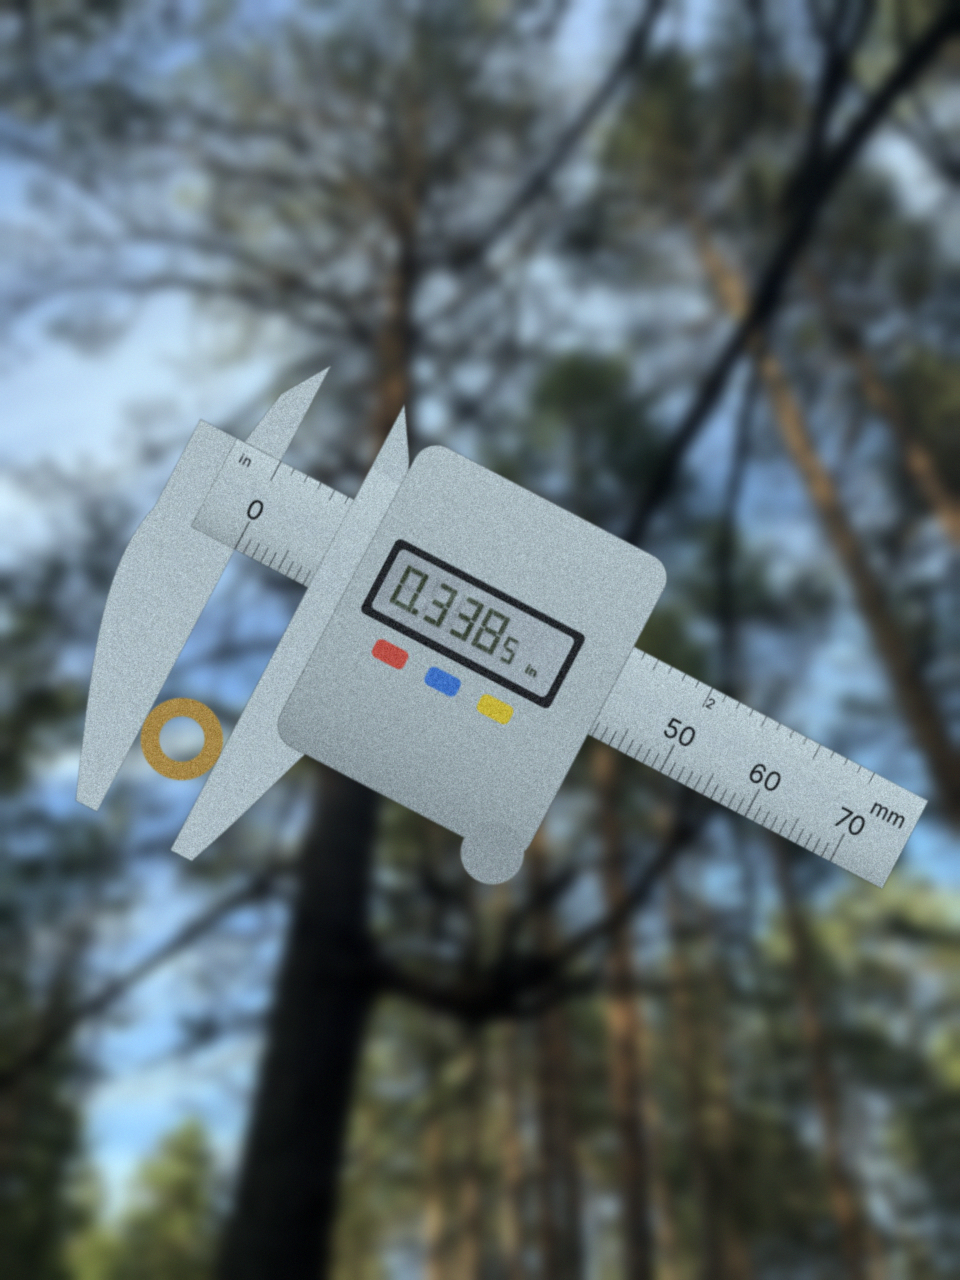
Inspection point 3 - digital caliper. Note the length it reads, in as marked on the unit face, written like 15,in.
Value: 0.3385,in
